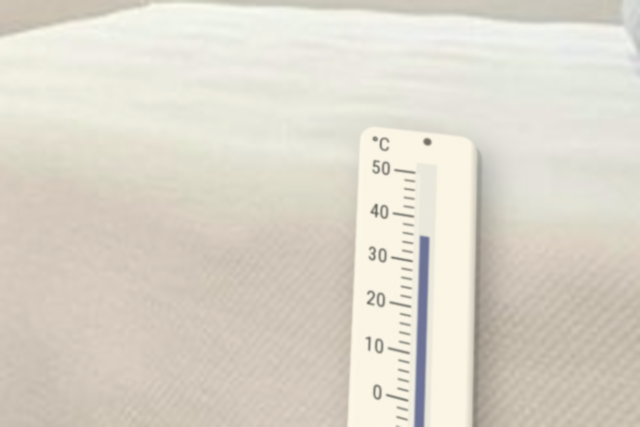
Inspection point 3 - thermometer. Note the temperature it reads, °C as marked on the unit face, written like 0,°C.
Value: 36,°C
